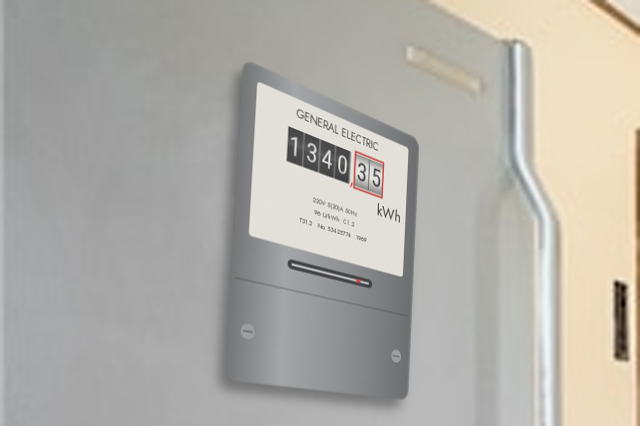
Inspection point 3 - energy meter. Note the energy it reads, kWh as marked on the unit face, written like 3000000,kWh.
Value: 1340.35,kWh
